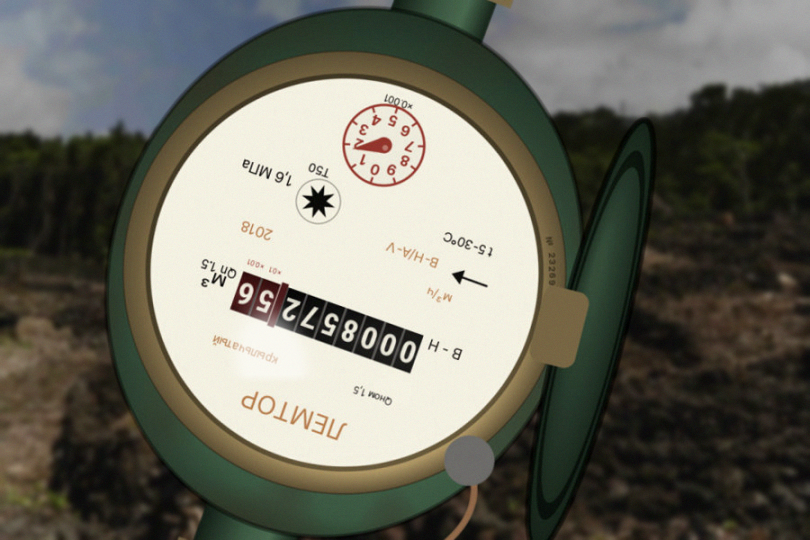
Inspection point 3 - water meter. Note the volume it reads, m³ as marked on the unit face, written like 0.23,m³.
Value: 8572.561,m³
